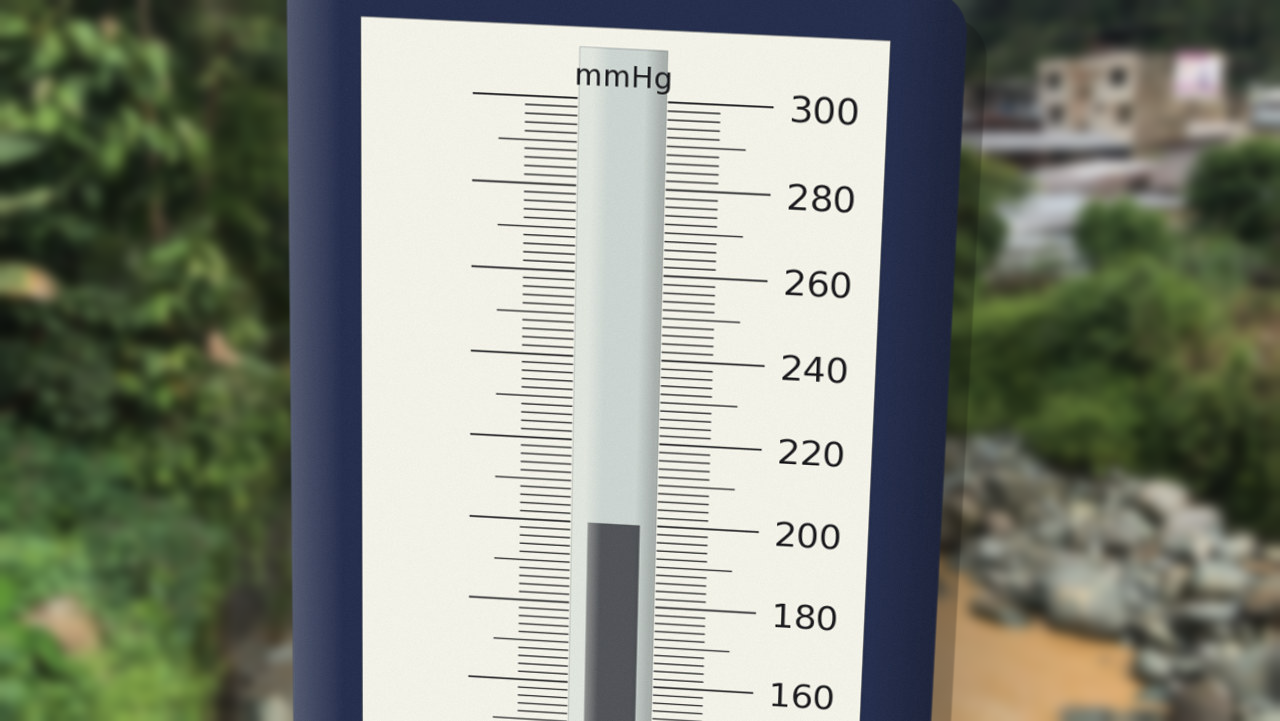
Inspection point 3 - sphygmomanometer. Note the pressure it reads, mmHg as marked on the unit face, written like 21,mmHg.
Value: 200,mmHg
